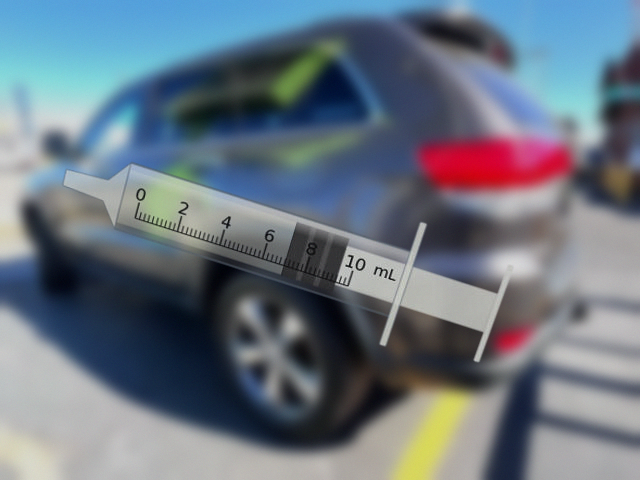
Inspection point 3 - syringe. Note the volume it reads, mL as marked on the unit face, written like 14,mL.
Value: 7,mL
